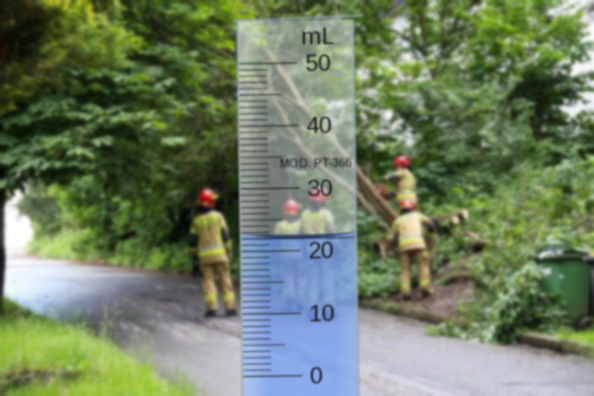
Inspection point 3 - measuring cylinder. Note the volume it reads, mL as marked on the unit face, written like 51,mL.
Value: 22,mL
